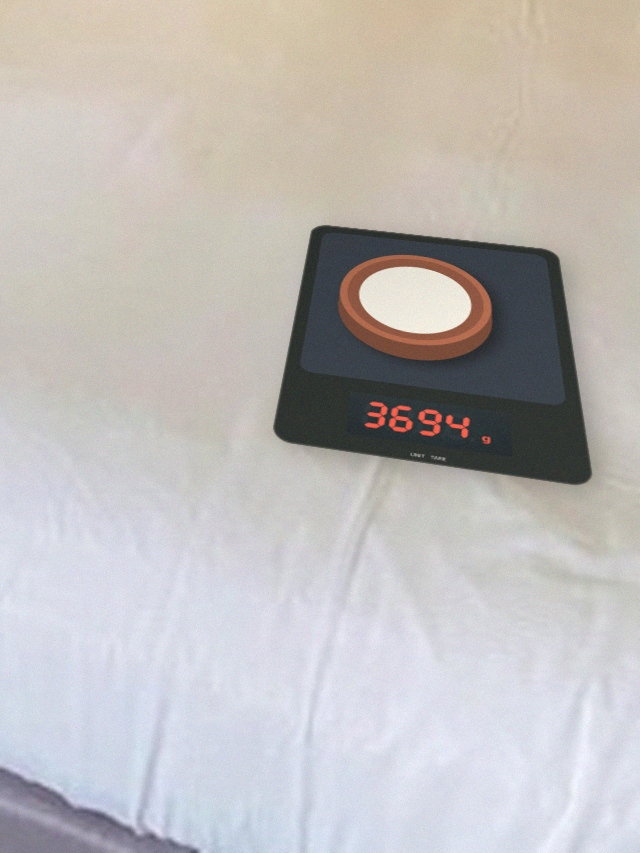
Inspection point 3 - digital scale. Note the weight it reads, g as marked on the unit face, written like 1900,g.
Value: 3694,g
